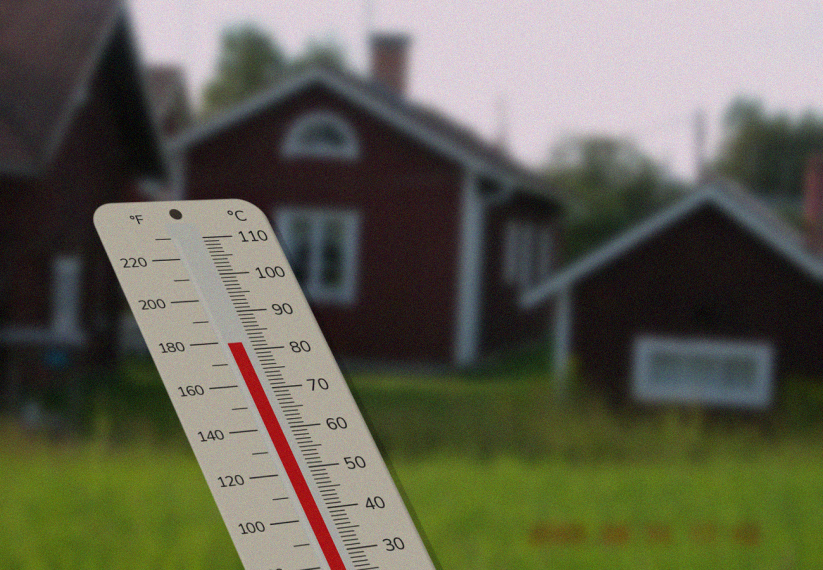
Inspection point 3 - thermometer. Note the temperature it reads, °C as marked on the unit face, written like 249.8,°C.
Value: 82,°C
